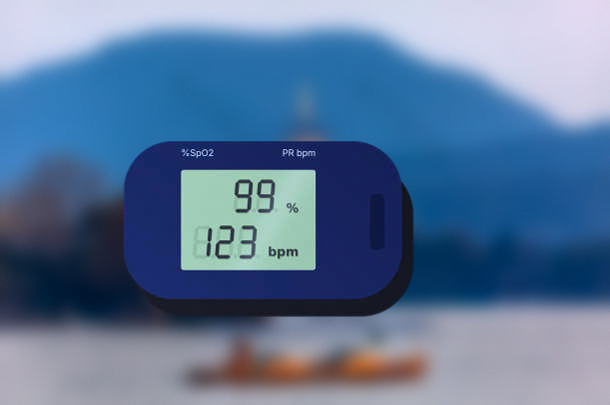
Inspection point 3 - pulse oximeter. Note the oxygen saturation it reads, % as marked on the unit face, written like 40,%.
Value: 99,%
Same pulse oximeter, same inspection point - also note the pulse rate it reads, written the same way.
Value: 123,bpm
